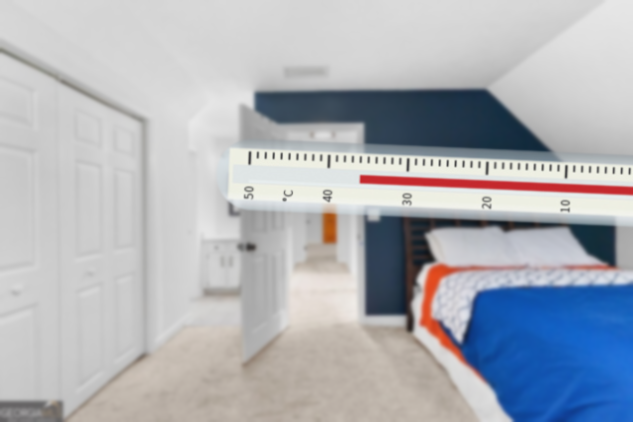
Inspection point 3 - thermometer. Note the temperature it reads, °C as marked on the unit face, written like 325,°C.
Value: 36,°C
